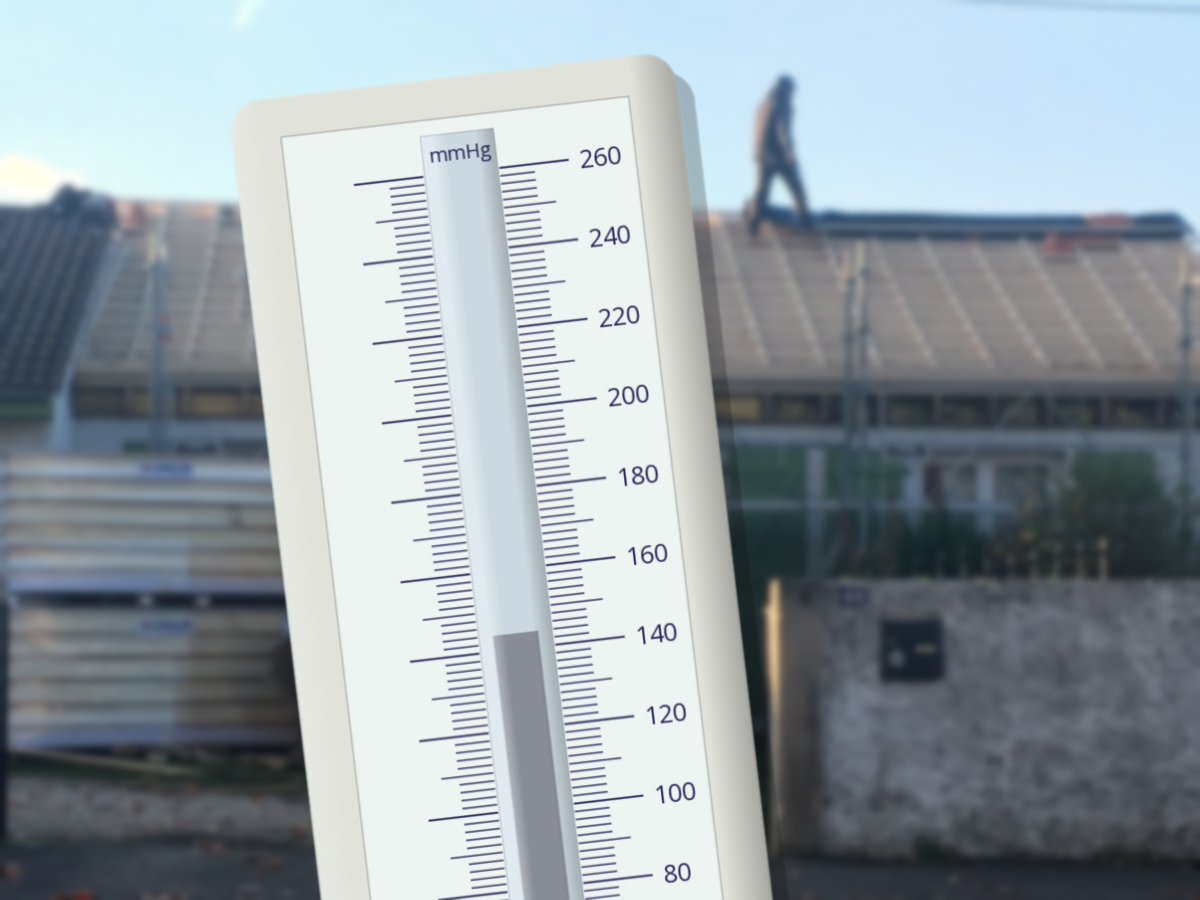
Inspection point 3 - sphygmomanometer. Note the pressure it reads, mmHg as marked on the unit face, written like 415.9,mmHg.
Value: 144,mmHg
